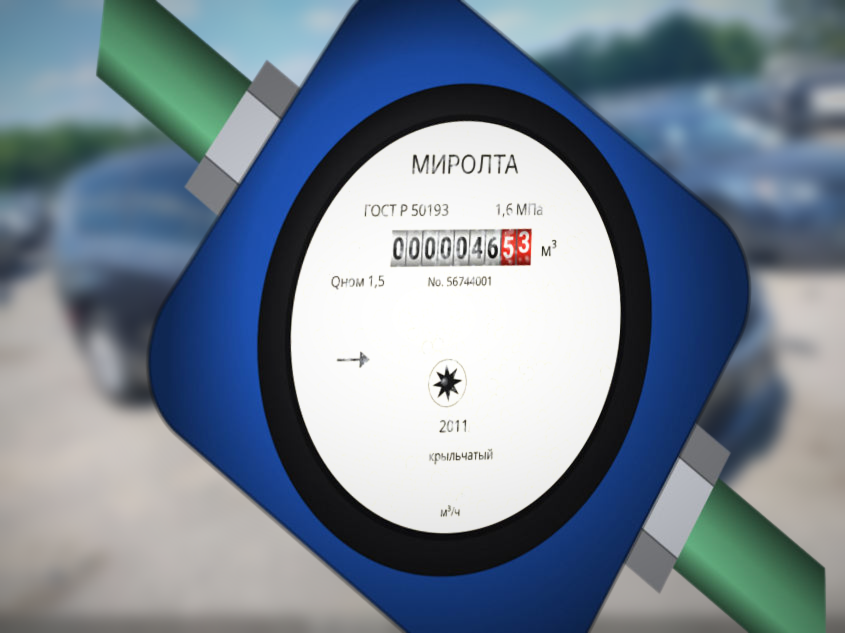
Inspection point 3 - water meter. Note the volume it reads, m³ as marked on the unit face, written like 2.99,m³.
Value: 46.53,m³
